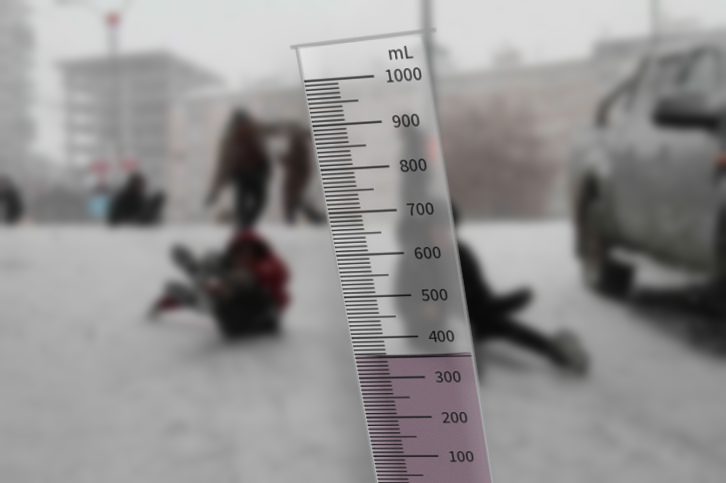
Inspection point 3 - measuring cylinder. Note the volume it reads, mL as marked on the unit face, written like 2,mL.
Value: 350,mL
